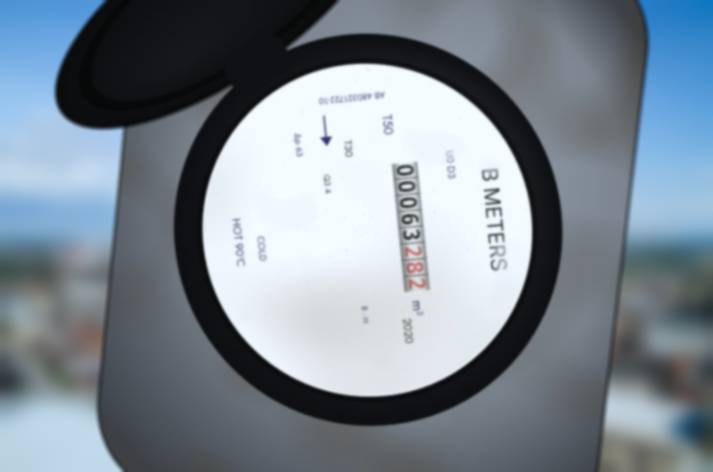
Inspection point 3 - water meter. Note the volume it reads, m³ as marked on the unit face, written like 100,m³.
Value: 63.282,m³
